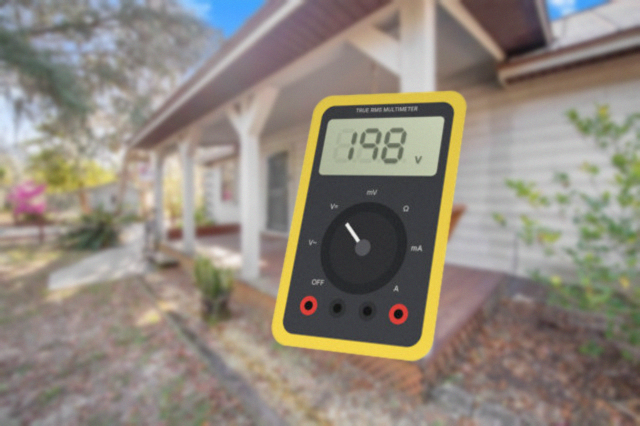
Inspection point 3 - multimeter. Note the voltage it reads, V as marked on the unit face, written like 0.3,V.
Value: 198,V
